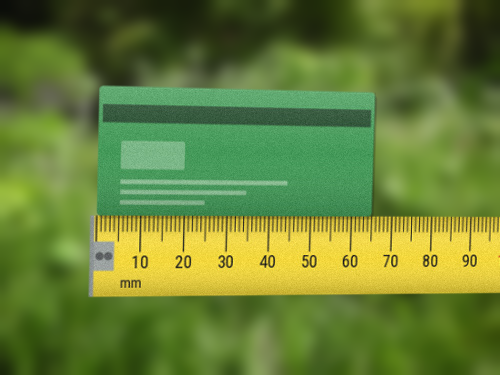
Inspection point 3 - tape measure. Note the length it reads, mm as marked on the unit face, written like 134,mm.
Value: 65,mm
